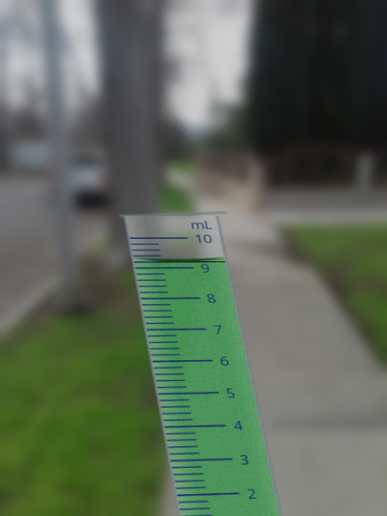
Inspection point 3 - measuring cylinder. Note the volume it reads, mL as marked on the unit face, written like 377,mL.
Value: 9.2,mL
